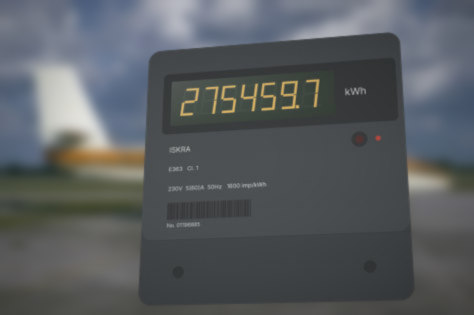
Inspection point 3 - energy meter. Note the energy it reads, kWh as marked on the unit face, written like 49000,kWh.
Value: 275459.7,kWh
